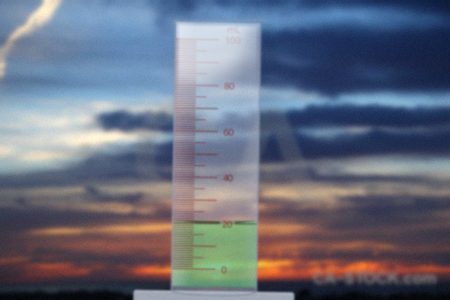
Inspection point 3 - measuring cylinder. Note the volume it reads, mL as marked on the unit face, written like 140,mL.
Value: 20,mL
